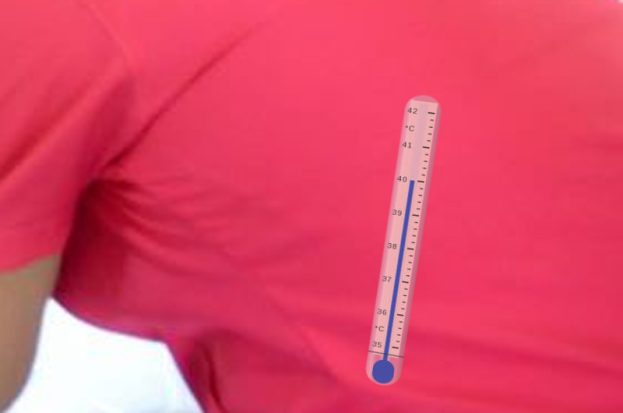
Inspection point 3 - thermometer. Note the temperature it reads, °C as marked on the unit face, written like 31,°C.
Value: 40,°C
